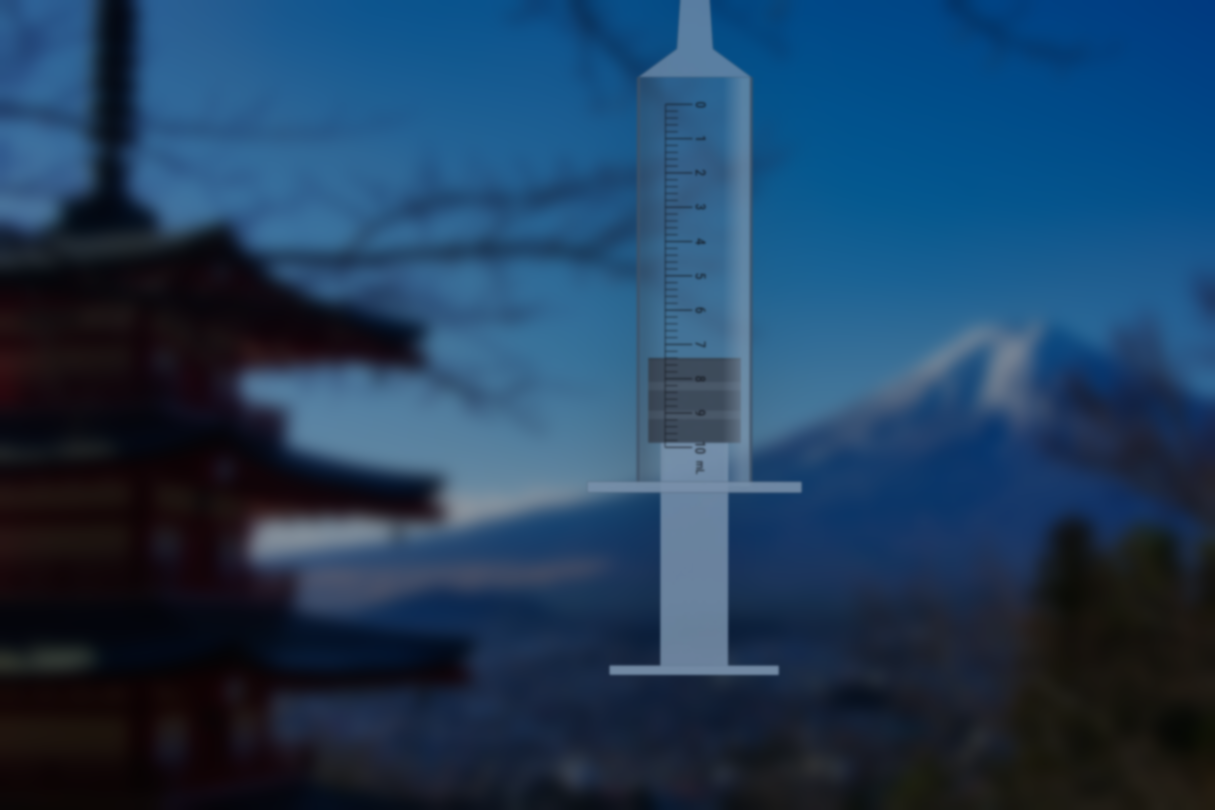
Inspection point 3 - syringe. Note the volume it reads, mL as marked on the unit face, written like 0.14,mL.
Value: 7.4,mL
